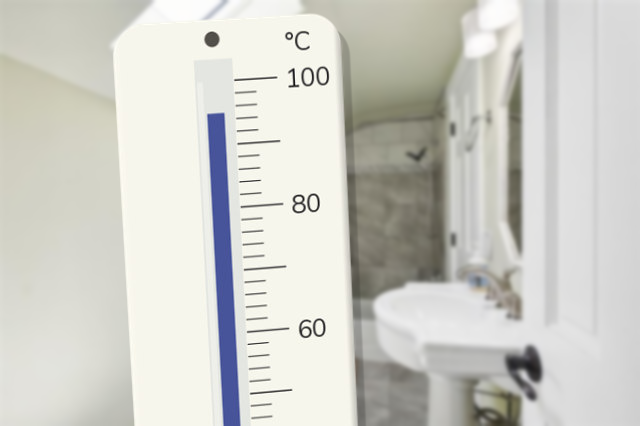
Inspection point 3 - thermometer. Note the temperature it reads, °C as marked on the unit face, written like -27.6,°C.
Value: 95,°C
